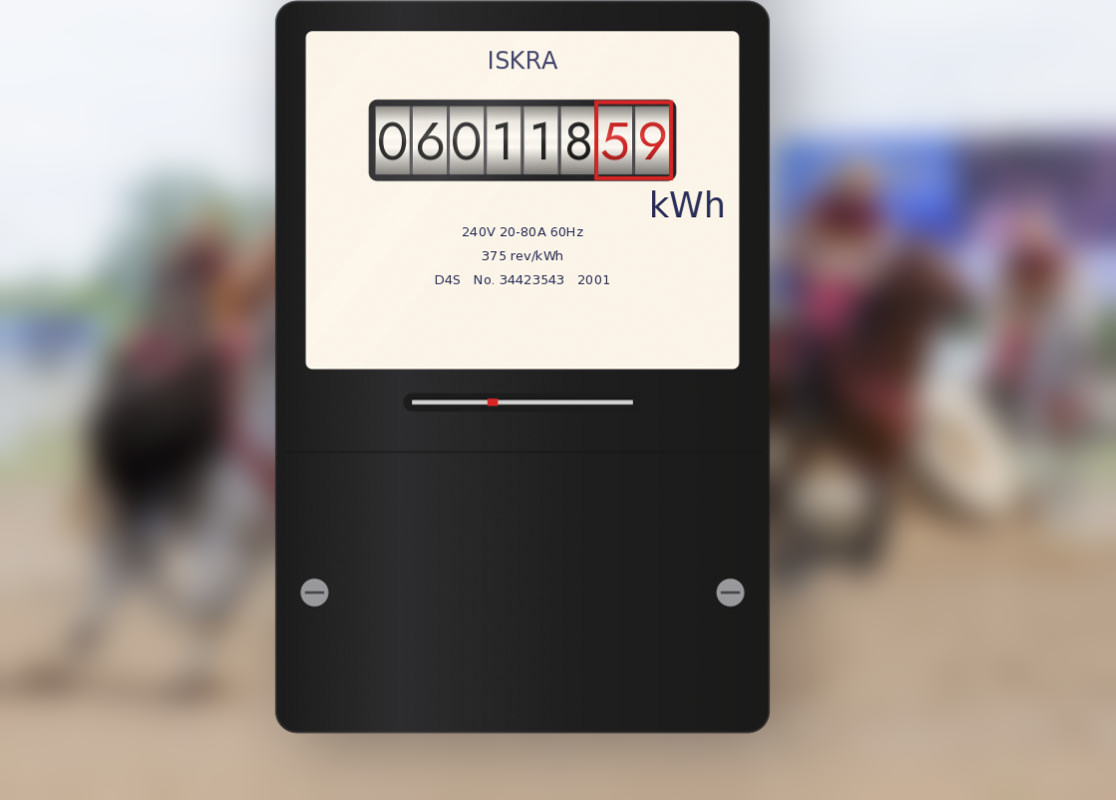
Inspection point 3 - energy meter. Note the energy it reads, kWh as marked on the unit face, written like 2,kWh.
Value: 60118.59,kWh
